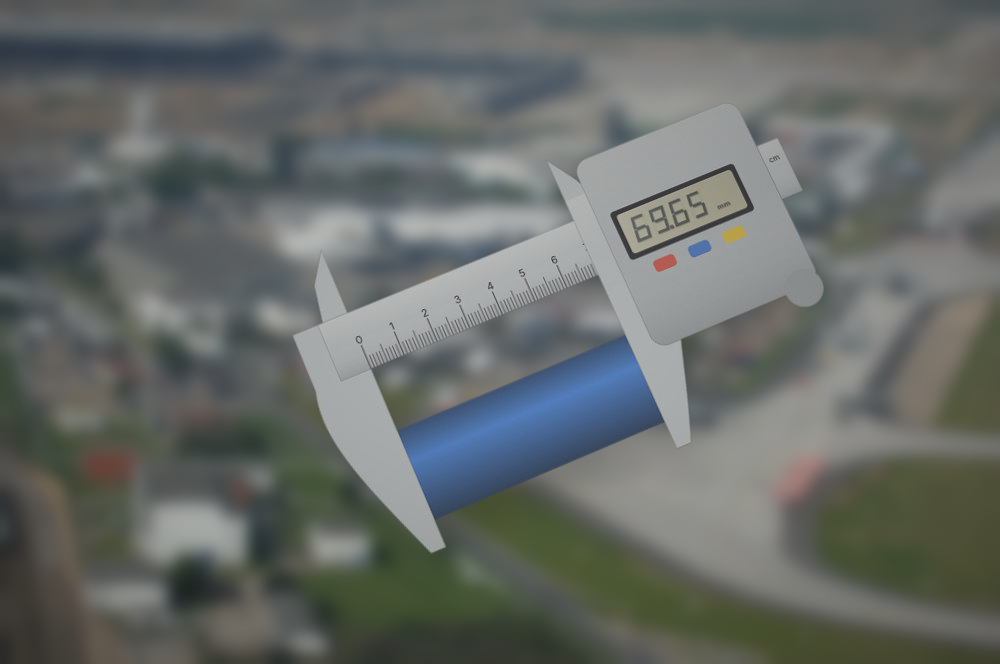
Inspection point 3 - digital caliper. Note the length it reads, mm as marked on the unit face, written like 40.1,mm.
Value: 69.65,mm
